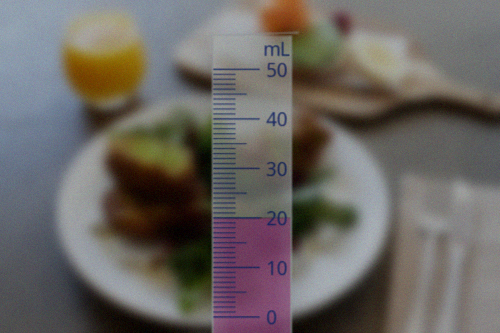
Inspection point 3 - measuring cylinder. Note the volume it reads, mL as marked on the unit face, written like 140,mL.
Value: 20,mL
